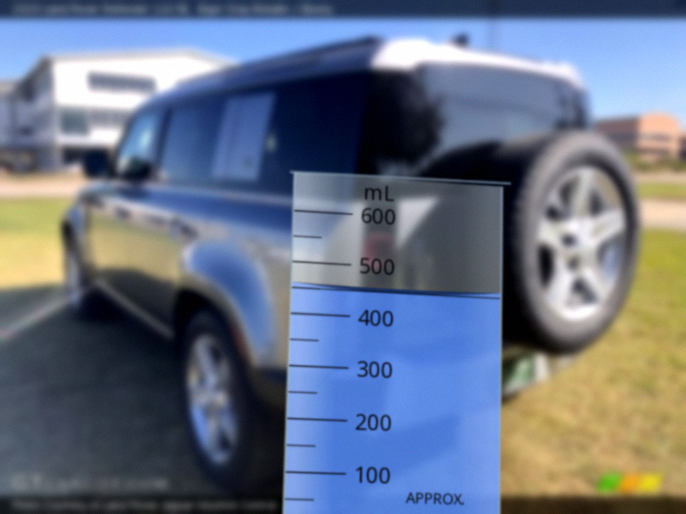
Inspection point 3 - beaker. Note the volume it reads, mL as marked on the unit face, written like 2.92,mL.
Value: 450,mL
